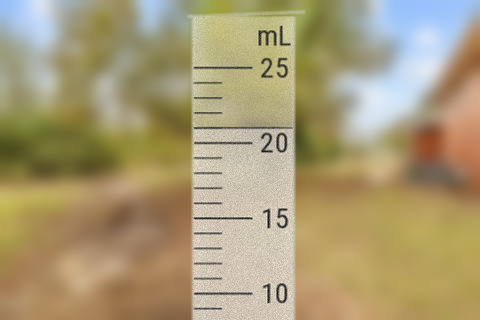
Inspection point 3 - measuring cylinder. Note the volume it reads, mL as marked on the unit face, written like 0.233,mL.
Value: 21,mL
